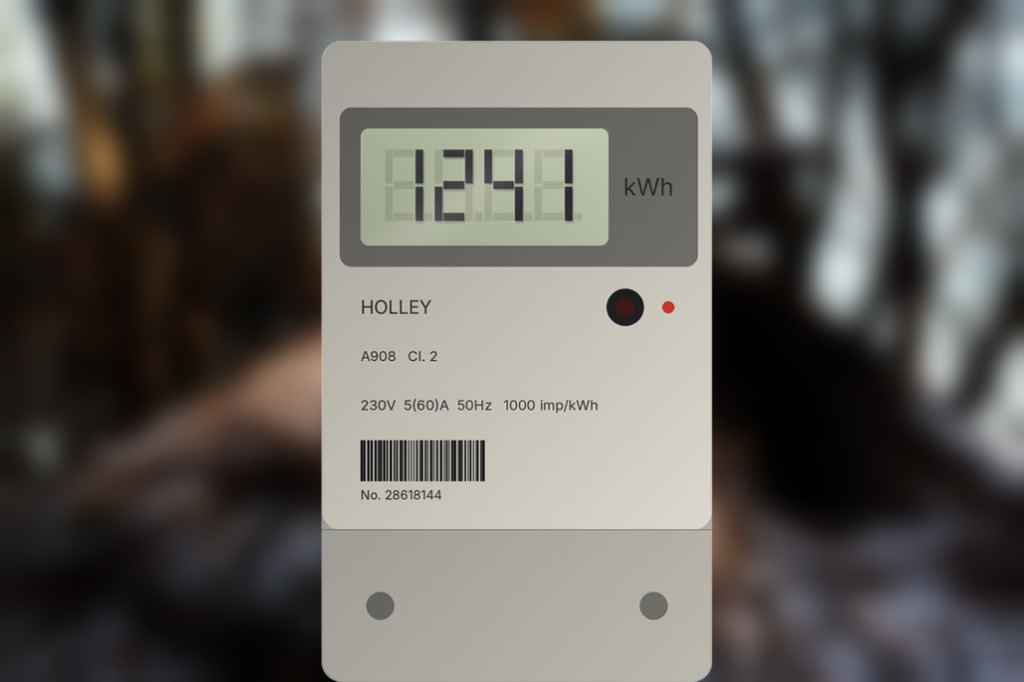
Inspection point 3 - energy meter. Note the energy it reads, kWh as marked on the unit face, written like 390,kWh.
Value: 1241,kWh
